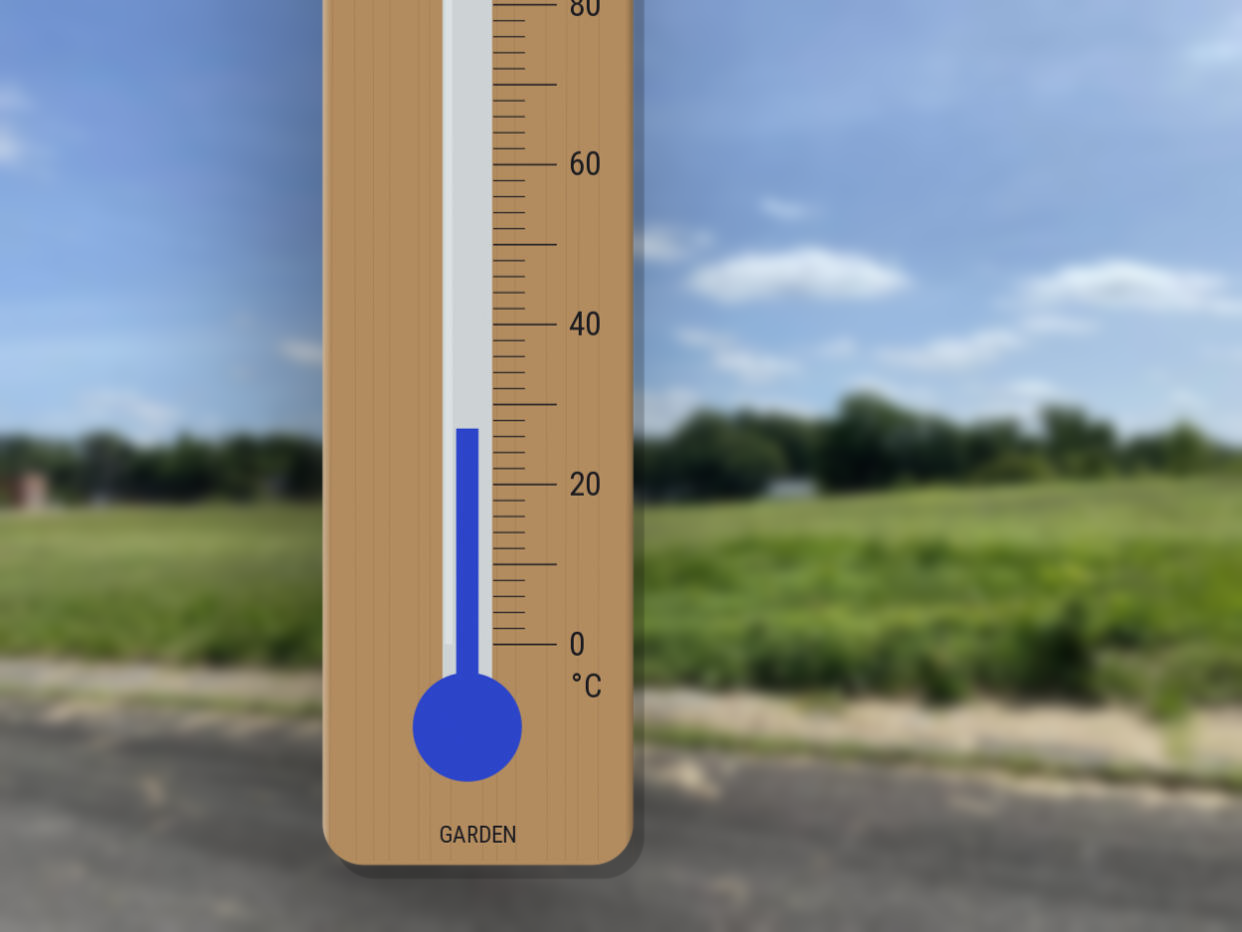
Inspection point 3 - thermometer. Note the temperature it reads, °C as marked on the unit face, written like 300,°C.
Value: 27,°C
